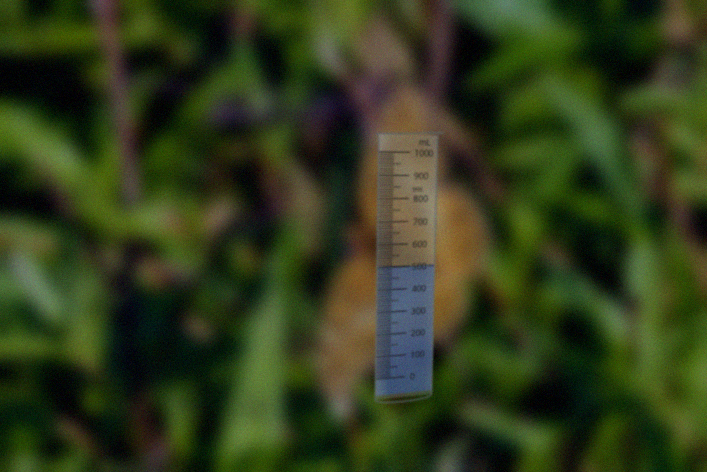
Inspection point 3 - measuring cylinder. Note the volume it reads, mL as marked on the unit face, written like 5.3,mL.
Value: 500,mL
